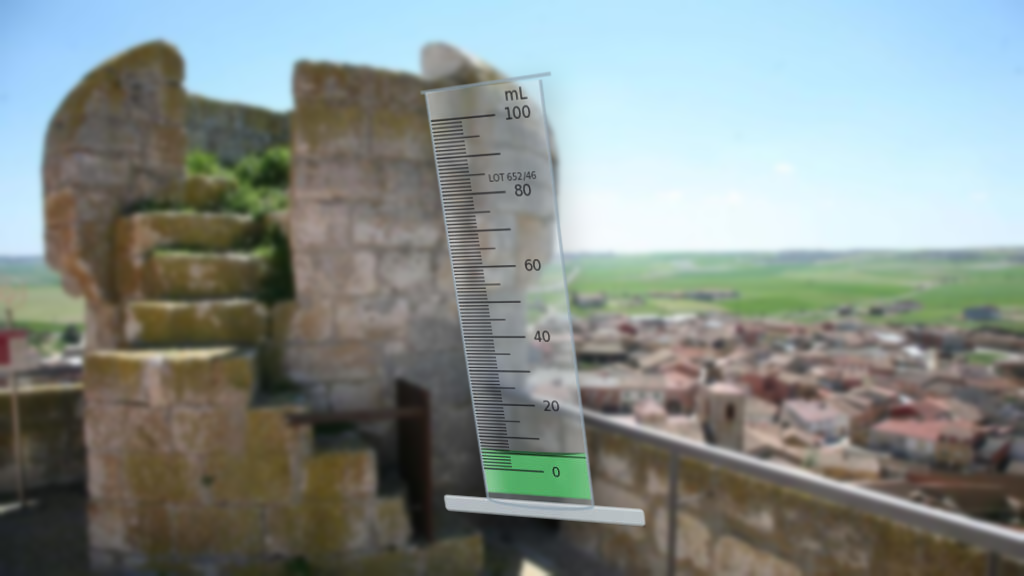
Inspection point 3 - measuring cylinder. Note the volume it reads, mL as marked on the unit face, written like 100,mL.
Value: 5,mL
